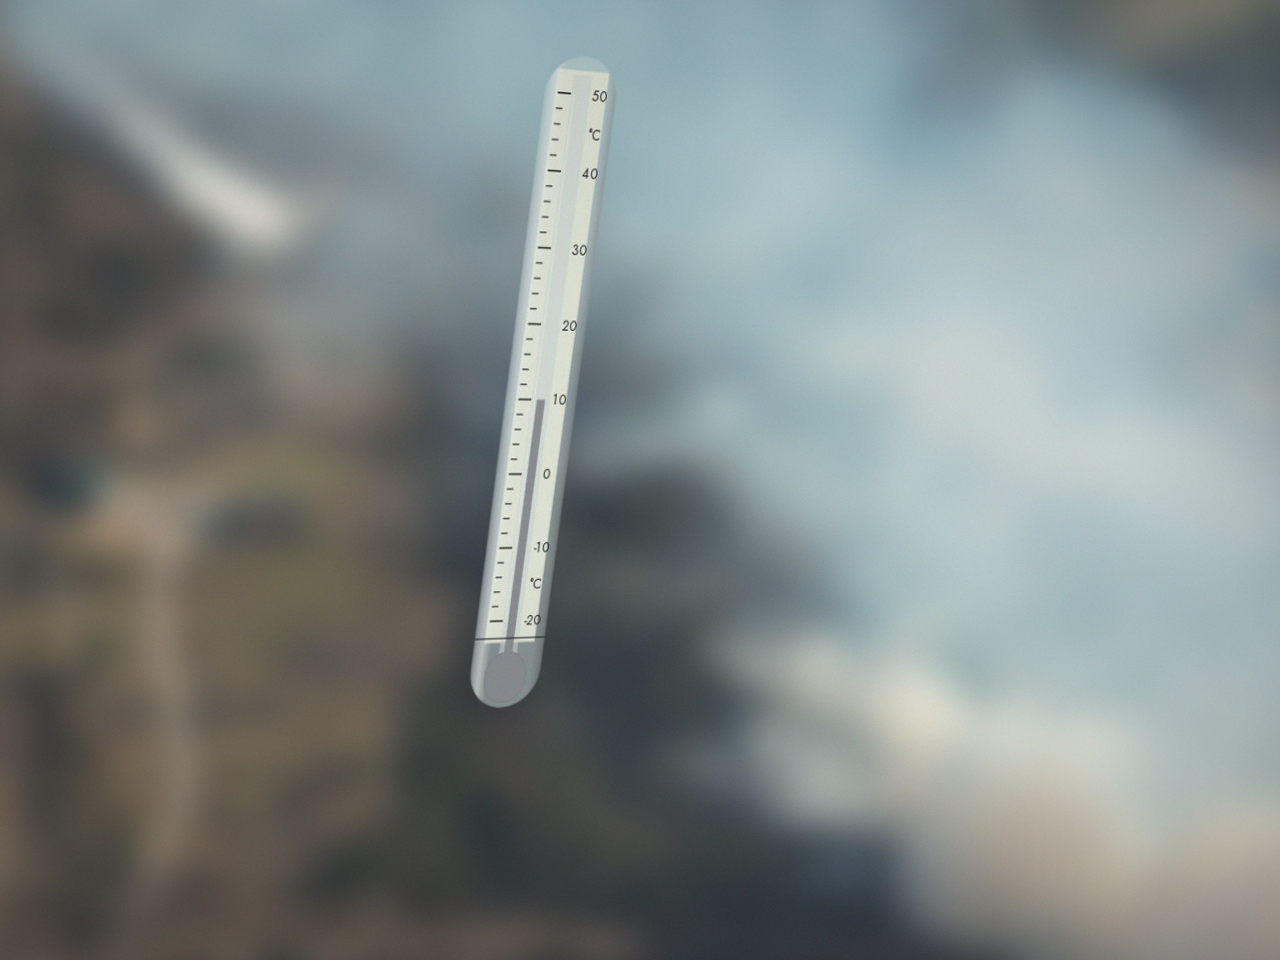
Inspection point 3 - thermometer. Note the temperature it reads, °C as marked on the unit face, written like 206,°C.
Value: 10,°C
